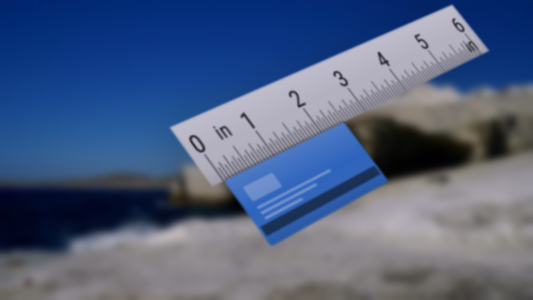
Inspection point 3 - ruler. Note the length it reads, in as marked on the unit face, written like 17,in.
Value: 2.5,in
